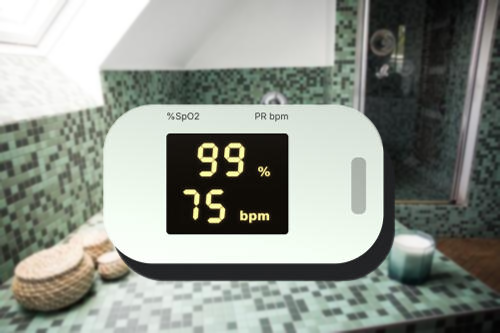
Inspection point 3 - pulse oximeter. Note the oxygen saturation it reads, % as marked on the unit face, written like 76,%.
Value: 99,%
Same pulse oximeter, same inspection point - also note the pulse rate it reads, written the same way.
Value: 75,bpm
